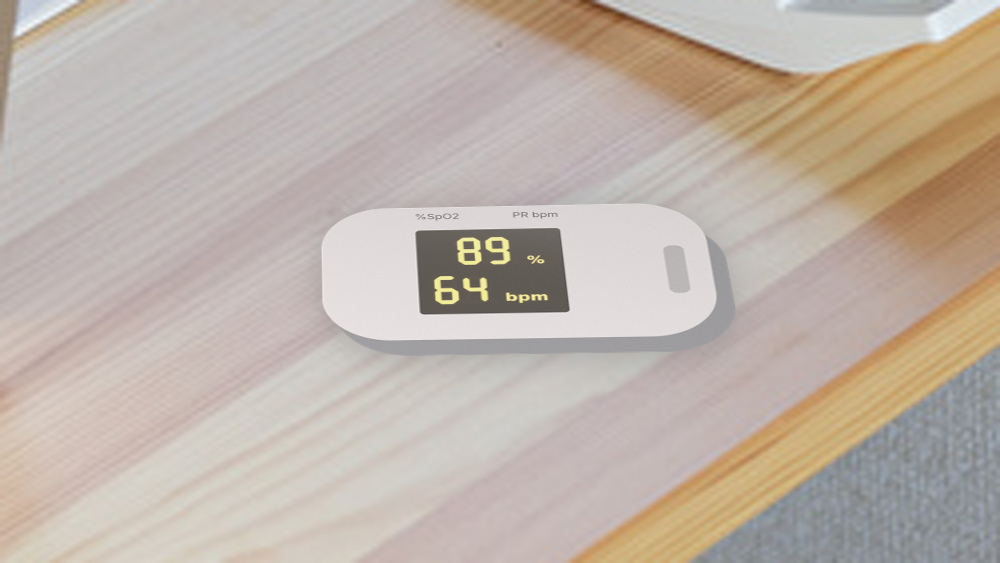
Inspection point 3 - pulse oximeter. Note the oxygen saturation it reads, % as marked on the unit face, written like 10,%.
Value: 89,%
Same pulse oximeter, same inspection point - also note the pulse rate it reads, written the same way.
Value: 64,bpm
